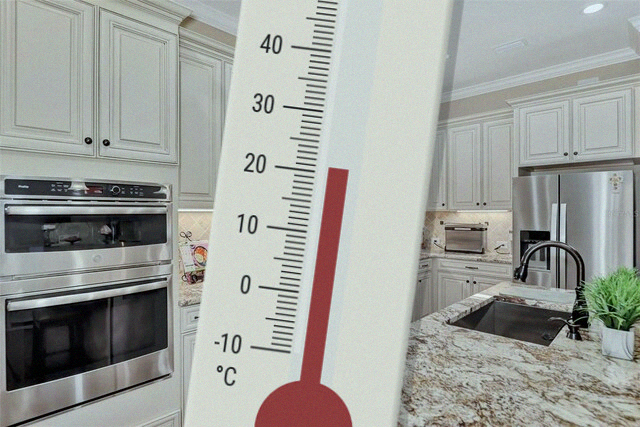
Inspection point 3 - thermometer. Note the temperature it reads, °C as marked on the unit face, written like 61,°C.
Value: 21,°C
